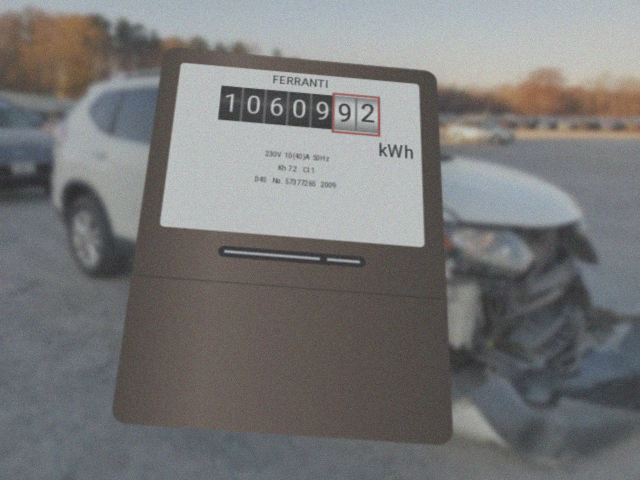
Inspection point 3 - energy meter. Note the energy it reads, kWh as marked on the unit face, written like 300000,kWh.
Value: 10609.92,kWh
